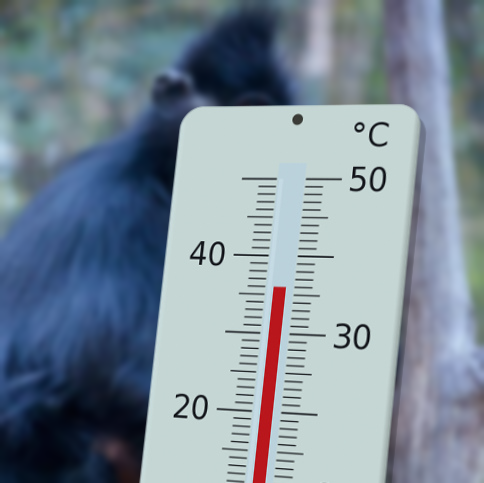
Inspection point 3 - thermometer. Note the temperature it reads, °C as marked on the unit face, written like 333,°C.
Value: 36,°C
